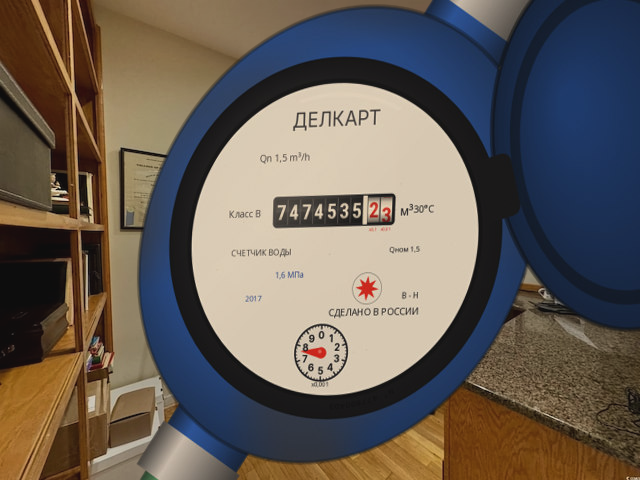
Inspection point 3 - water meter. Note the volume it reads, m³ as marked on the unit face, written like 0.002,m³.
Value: 7474535.227,m³
